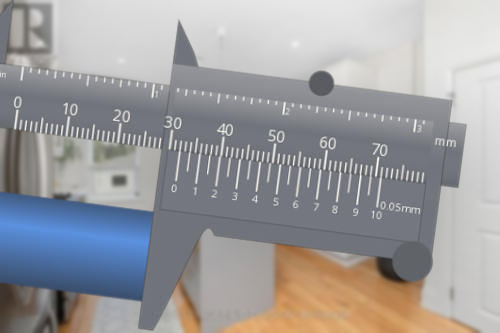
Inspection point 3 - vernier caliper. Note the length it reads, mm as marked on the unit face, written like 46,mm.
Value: 32.0,mm
